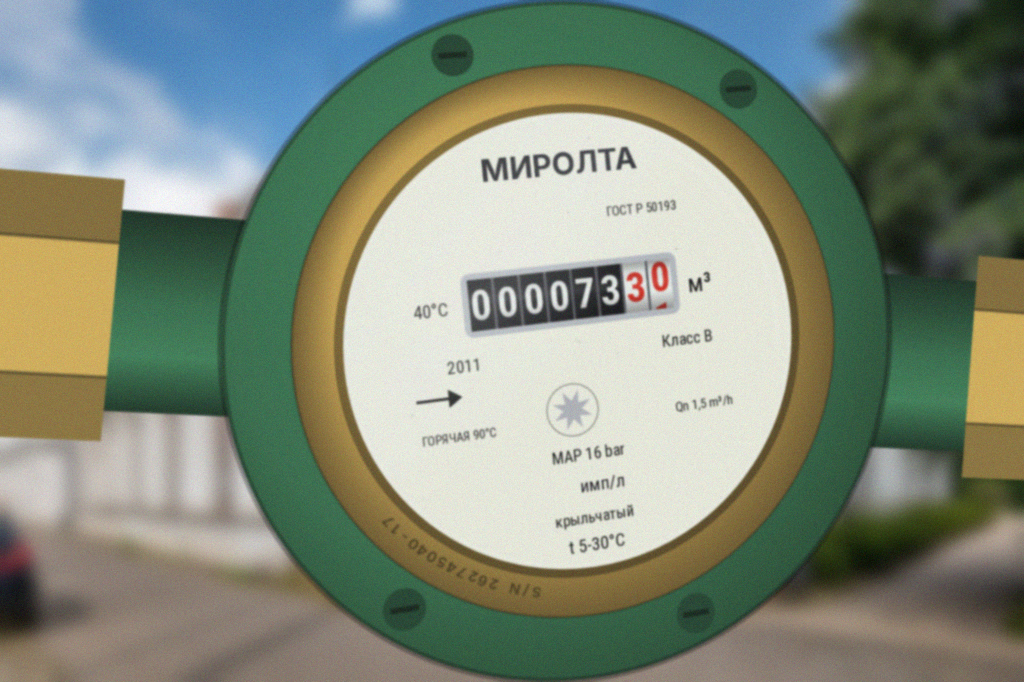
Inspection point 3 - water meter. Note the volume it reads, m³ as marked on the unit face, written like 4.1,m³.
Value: 73.30,m³
